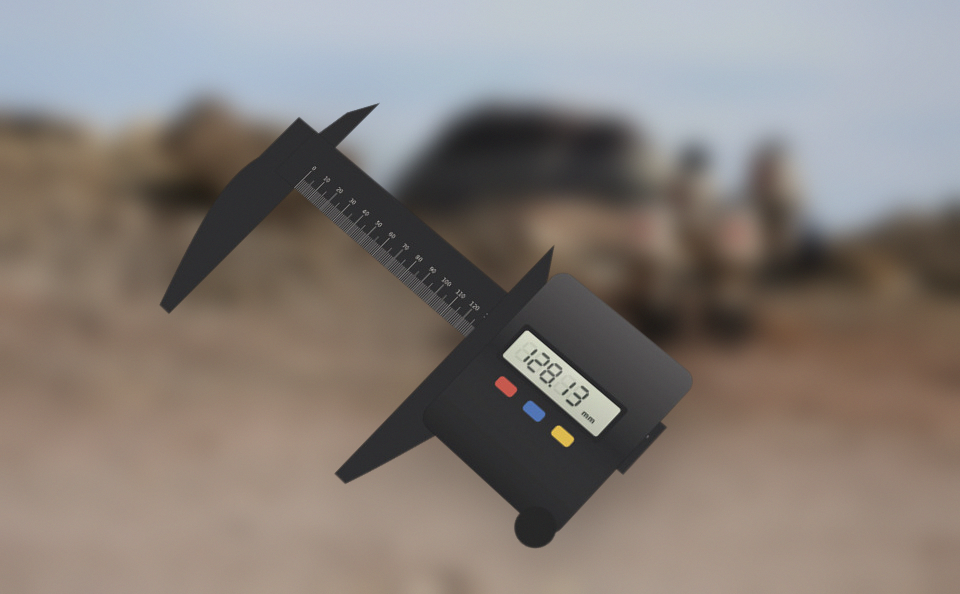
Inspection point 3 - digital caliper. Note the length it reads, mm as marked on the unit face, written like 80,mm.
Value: 128.13,mm
